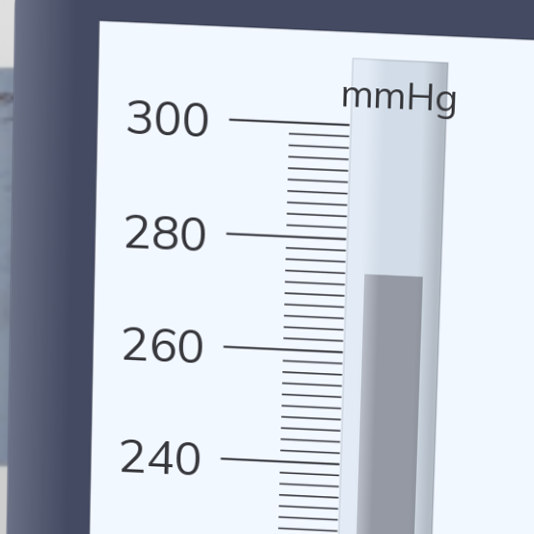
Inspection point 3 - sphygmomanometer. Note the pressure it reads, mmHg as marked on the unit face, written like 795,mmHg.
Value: 274,mmHg
